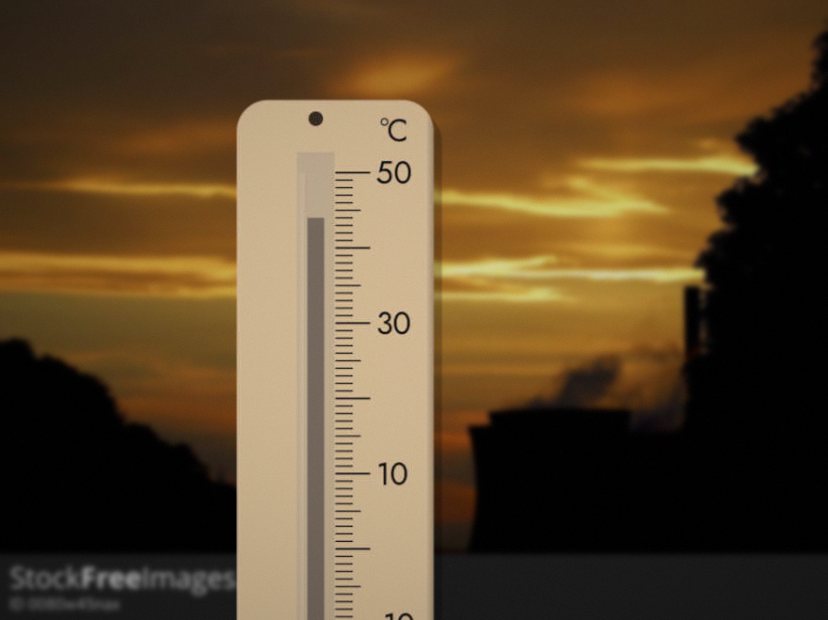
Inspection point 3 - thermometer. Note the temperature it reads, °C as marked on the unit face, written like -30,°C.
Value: 44,°C
